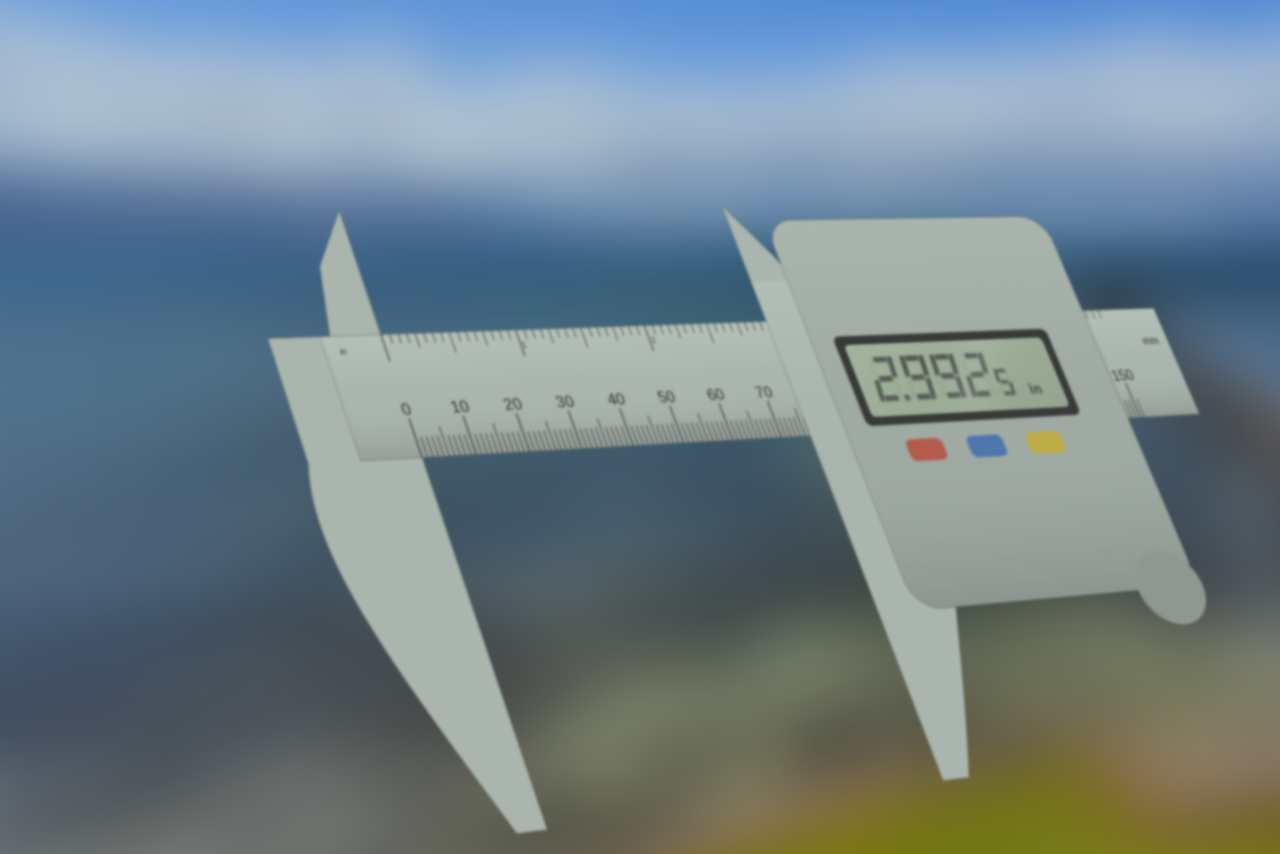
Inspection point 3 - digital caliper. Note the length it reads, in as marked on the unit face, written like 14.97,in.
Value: 2.9925,in
